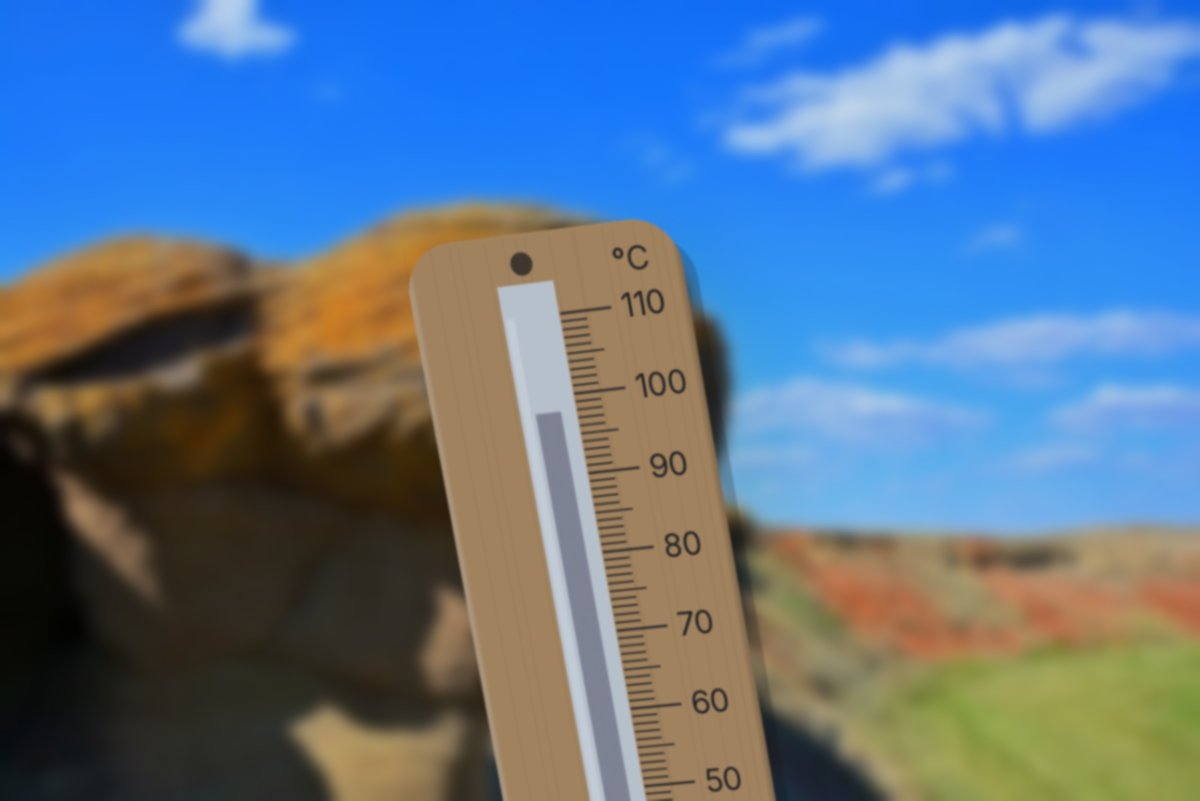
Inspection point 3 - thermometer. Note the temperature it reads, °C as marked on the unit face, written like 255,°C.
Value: 98,°C
